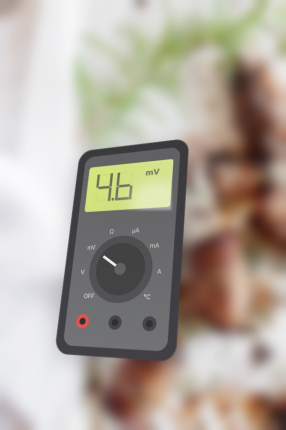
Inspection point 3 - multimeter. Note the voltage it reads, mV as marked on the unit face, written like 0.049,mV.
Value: 4.6,mV
